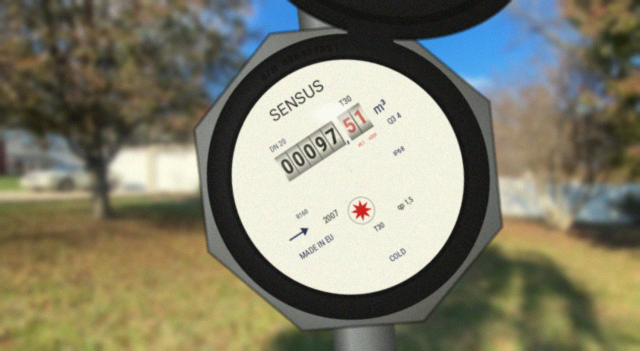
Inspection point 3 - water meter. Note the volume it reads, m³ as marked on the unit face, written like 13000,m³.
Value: 97.51,m³
